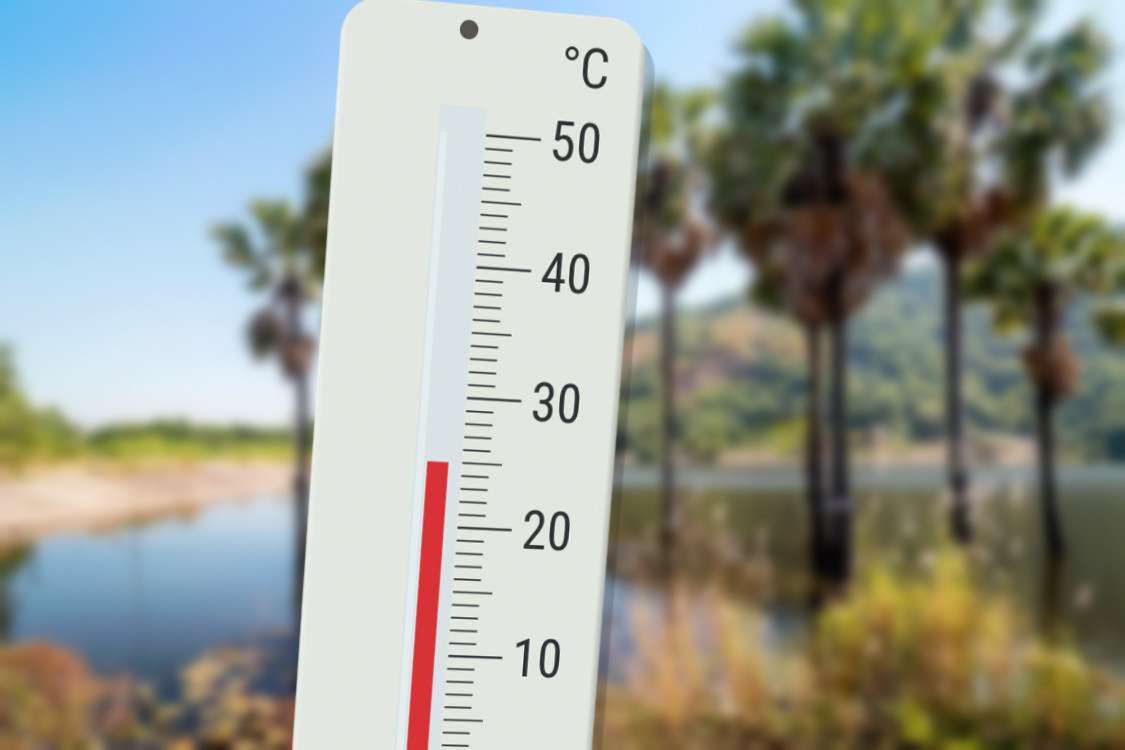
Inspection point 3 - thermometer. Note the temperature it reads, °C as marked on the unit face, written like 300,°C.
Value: 25,°C
